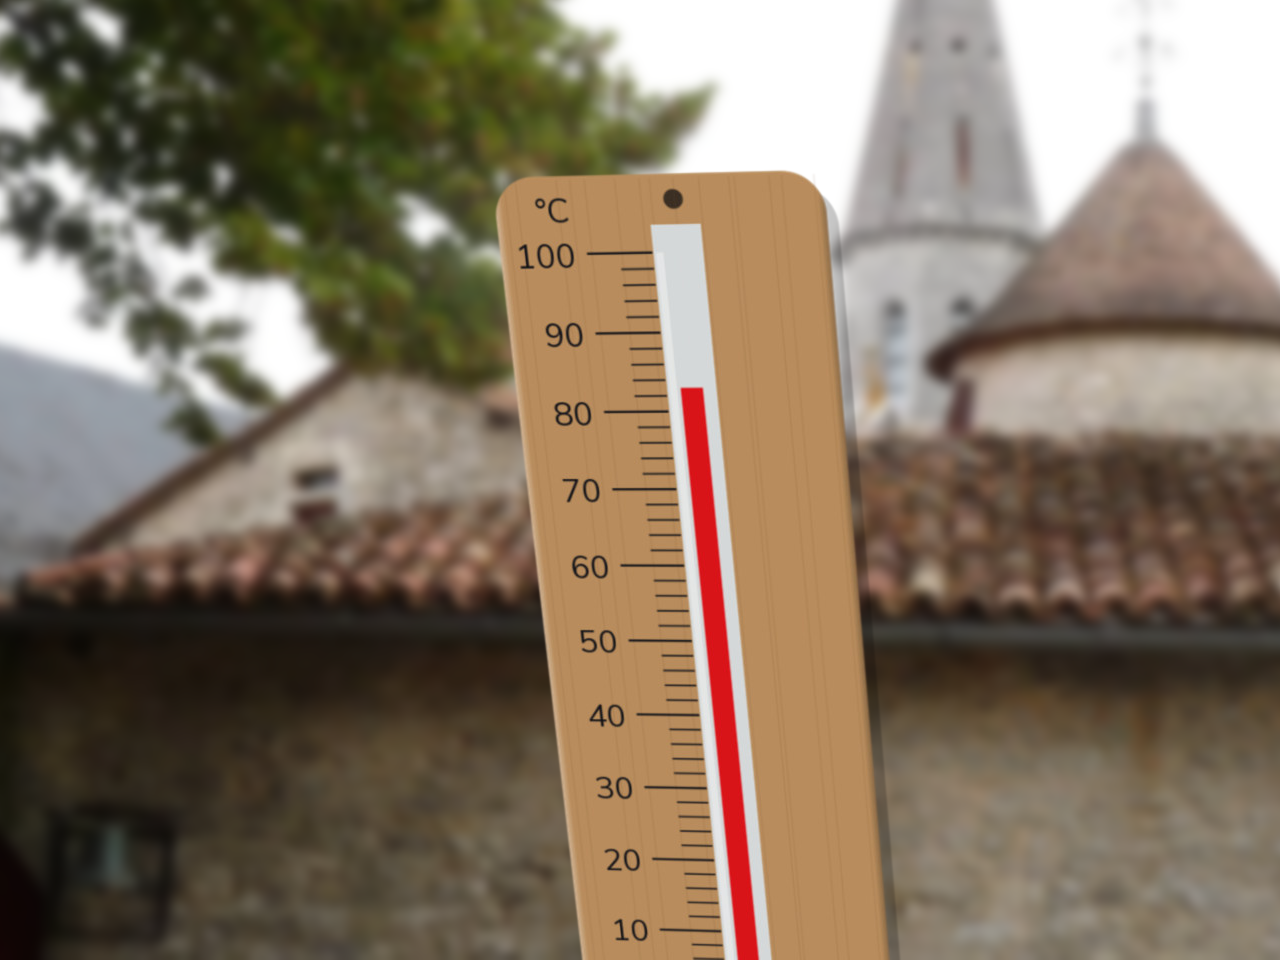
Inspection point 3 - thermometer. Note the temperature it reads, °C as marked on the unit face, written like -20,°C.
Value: 83,°C
